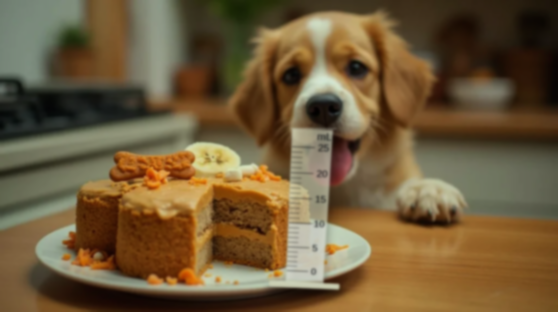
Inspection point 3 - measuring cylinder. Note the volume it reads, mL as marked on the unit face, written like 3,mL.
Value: 10,mL
